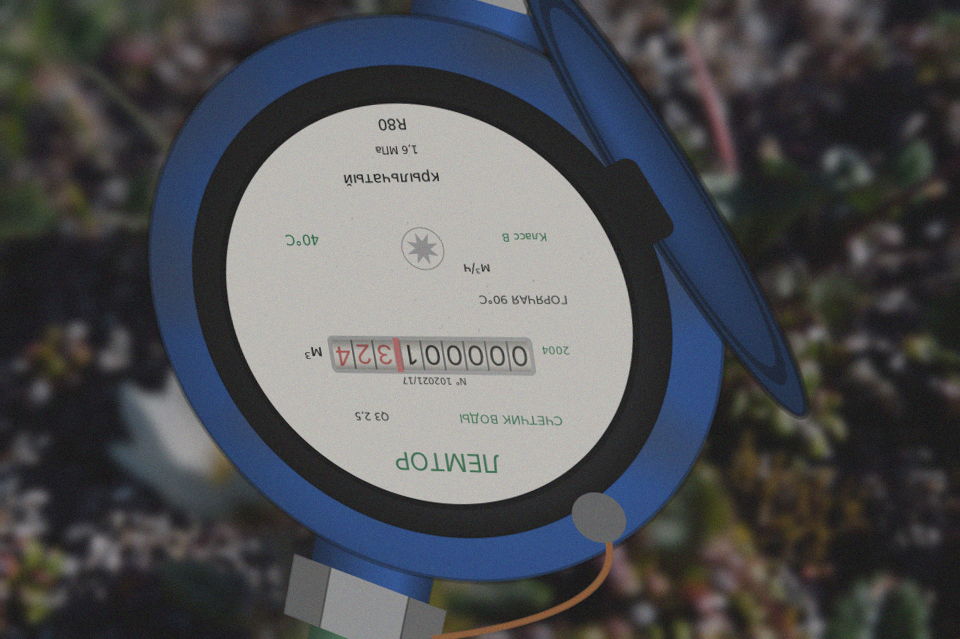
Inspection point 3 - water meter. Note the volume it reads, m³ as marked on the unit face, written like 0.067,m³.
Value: 1.324,m³
